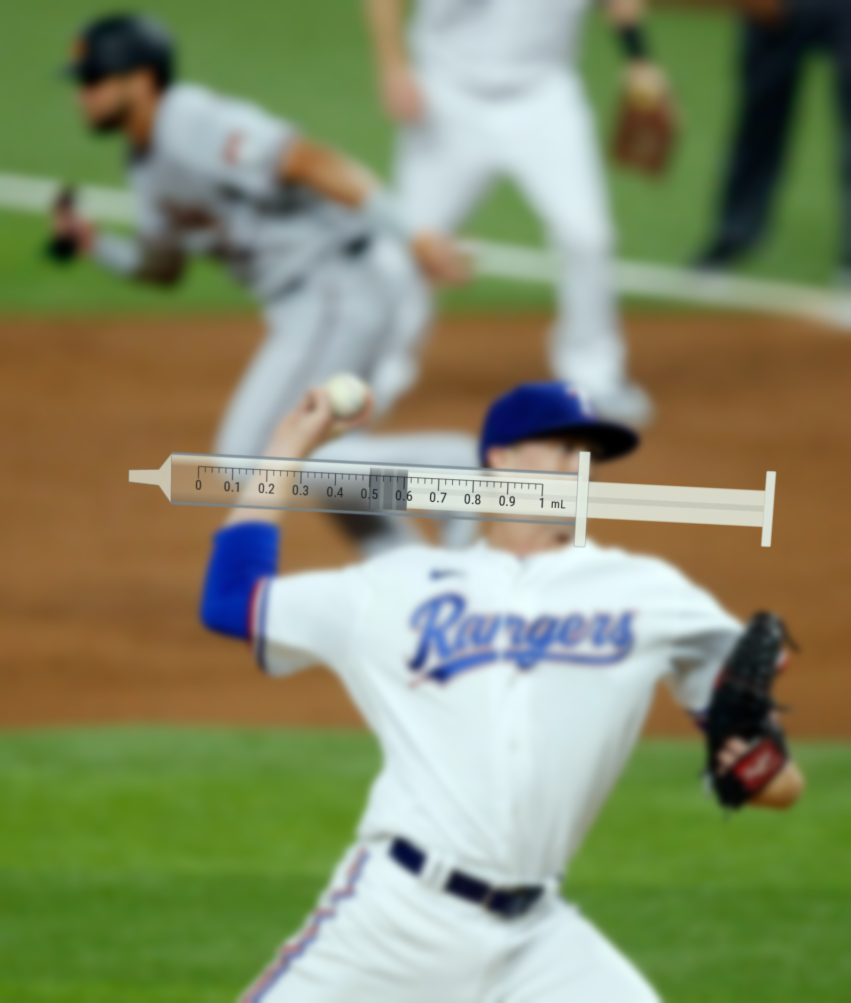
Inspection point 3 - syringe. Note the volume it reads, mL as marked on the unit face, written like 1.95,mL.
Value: 0.5,mL
